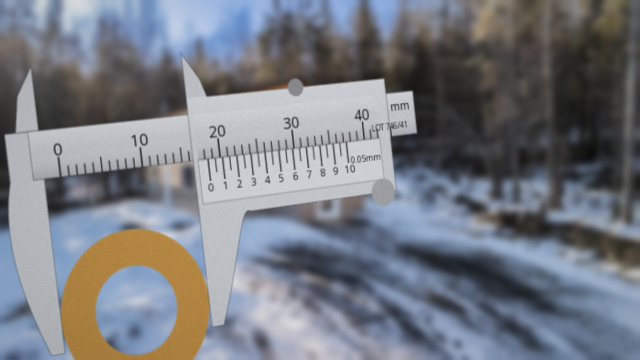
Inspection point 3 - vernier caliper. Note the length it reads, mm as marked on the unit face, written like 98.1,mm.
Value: 18.4,mm
